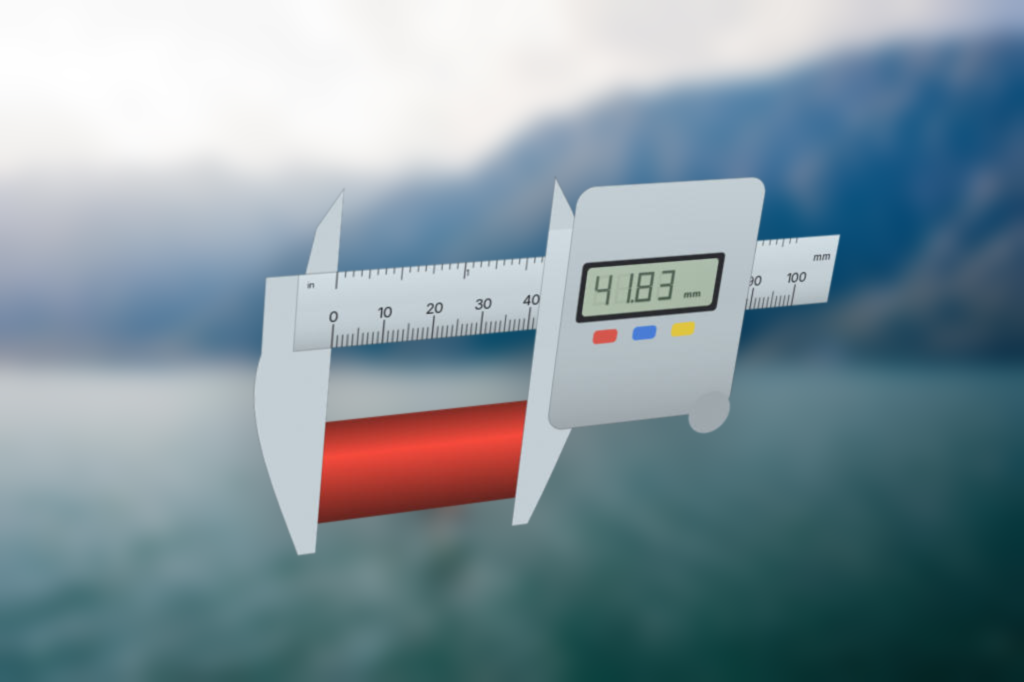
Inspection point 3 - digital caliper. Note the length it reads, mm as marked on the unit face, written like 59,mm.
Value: 41.83,mm
